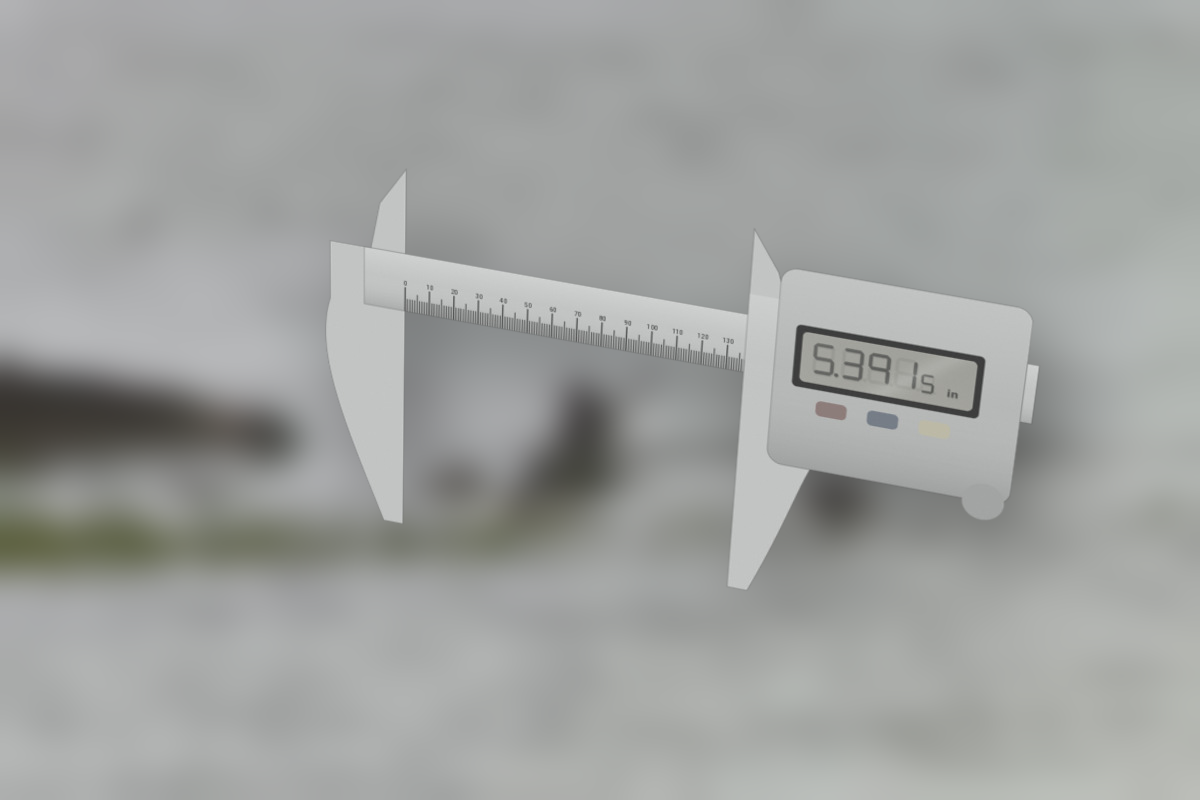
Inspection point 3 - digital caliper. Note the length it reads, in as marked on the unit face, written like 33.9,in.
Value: 5.3915,in
